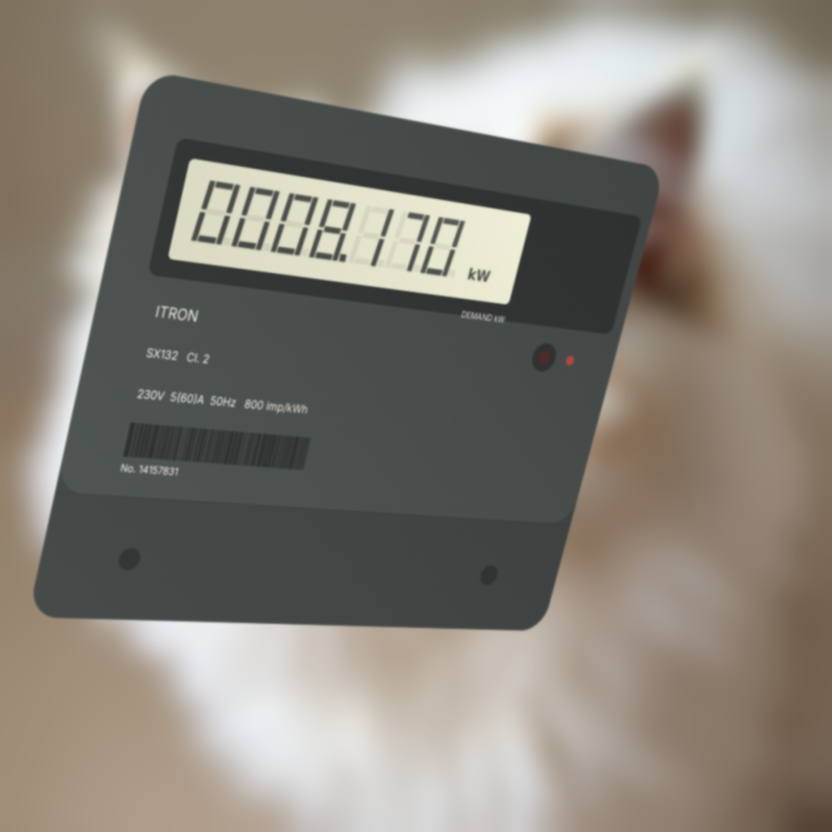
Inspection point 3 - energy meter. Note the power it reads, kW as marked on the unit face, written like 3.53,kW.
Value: 8.170,kW
